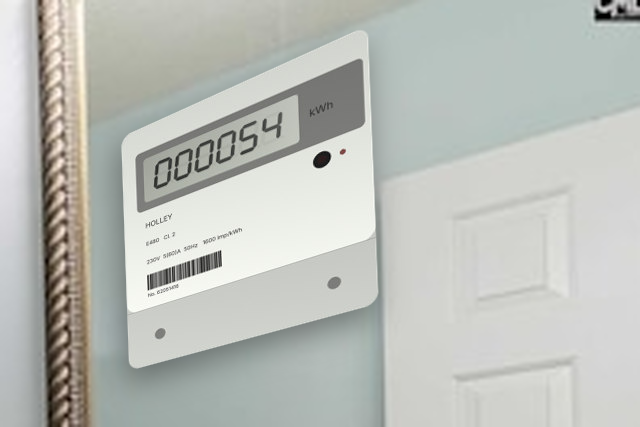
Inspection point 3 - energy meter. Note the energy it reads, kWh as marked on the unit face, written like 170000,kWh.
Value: 54,kWh
